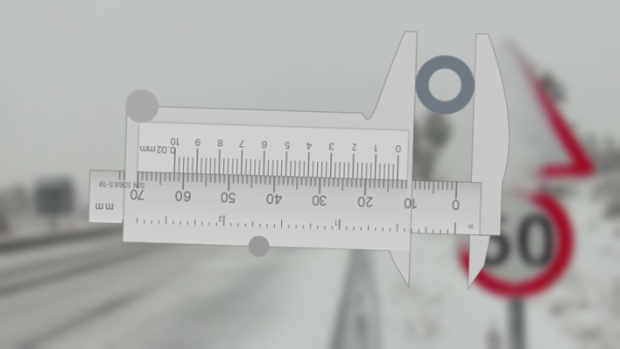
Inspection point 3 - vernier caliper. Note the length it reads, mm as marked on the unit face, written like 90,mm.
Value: 13.0,mm
